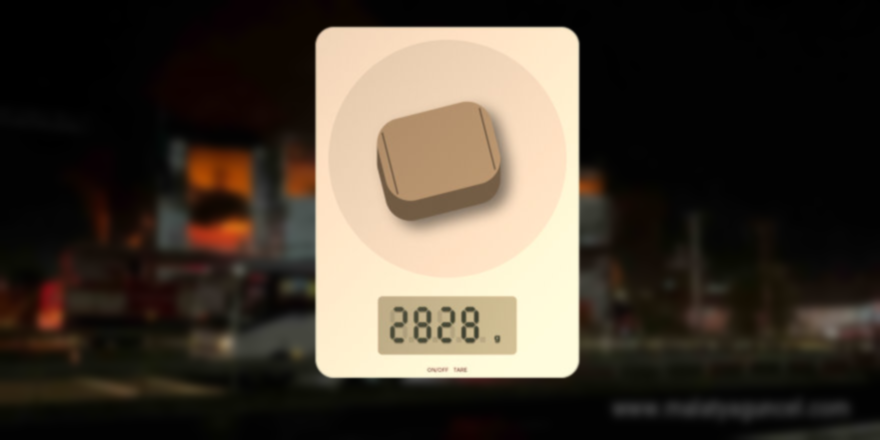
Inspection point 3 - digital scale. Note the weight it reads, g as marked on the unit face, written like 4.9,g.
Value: 2828,g
